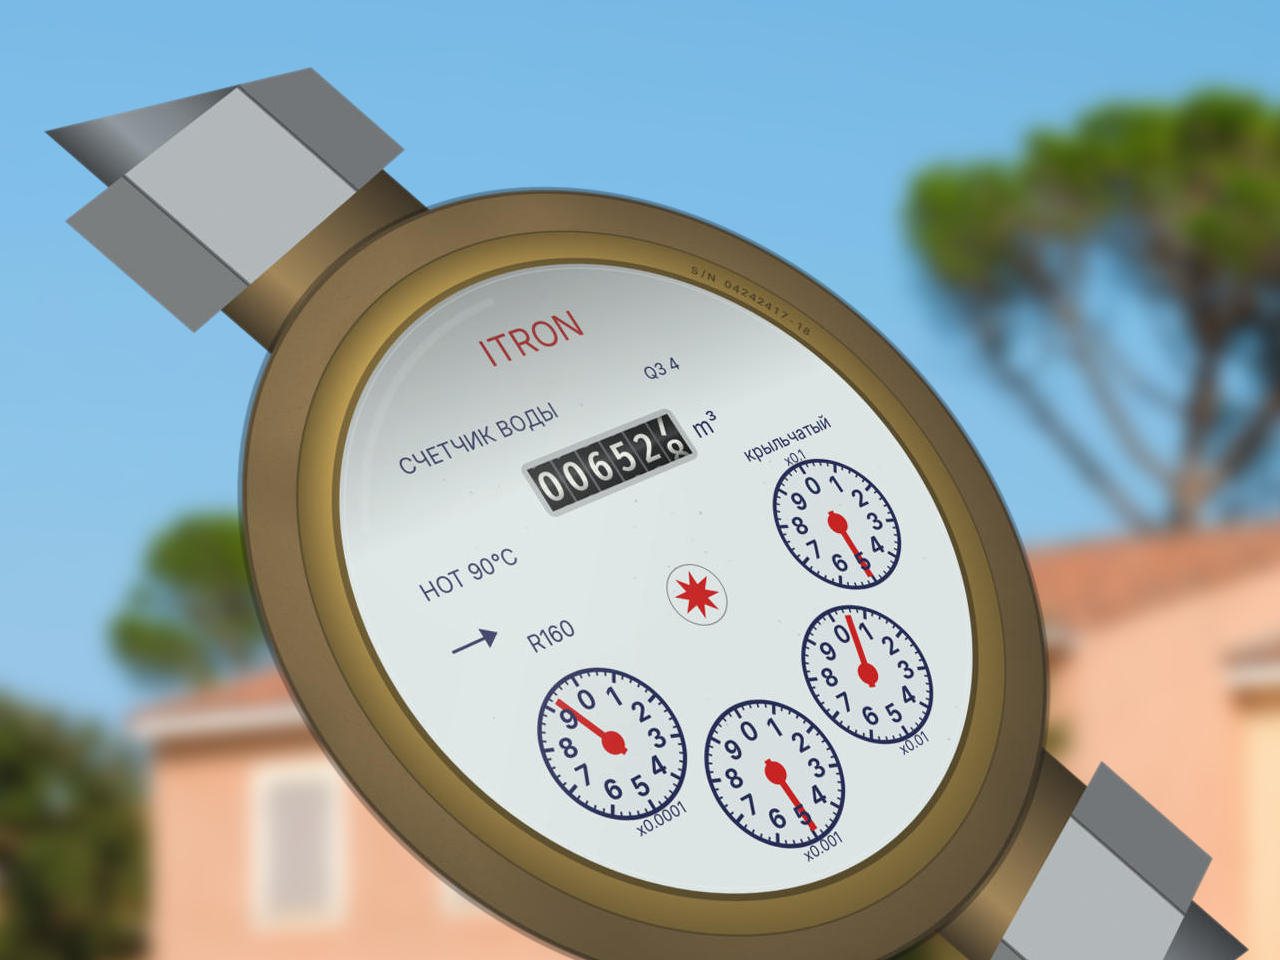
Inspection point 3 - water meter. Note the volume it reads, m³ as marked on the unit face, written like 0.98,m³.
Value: 6527.5049,m³
